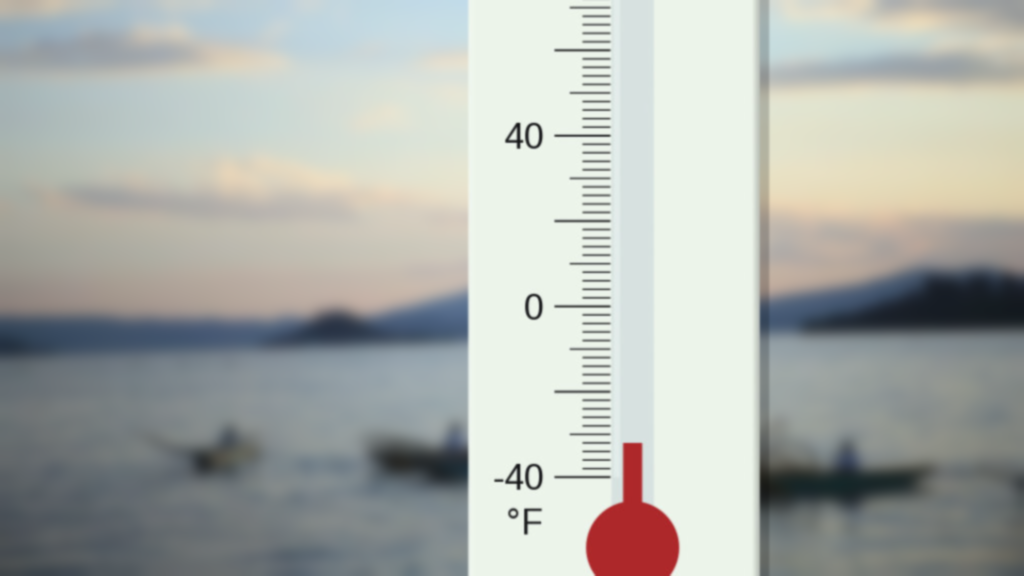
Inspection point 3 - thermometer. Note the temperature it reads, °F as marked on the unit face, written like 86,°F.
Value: -32,°F
